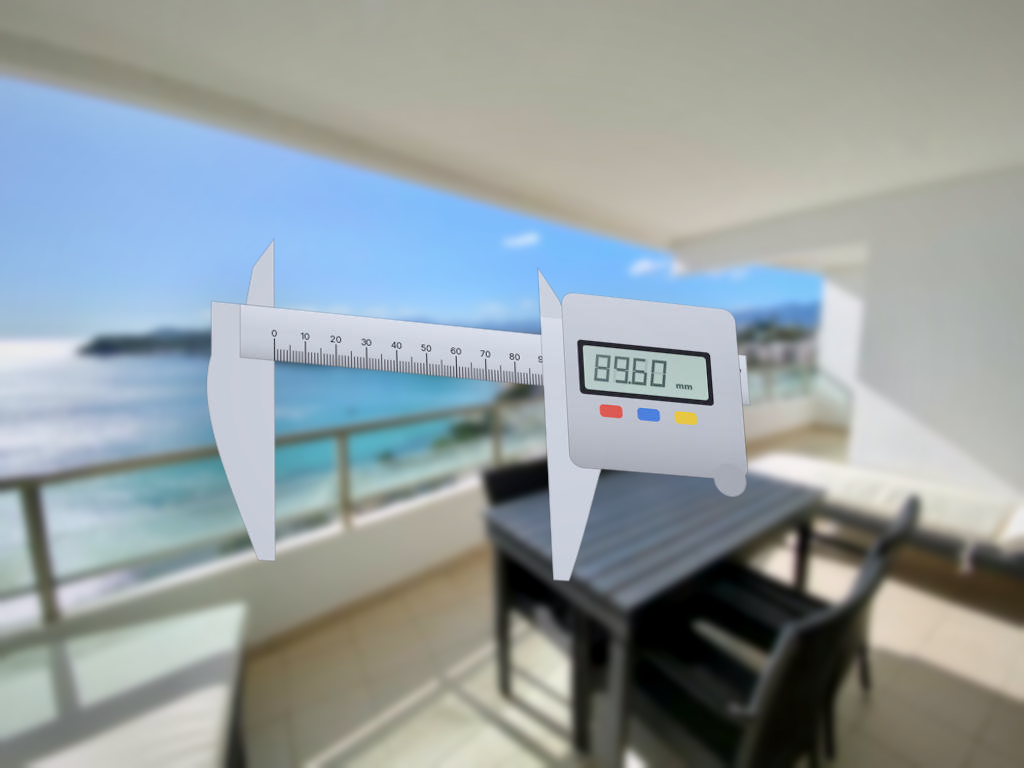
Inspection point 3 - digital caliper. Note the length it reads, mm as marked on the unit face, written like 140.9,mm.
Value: 89.60,mm
